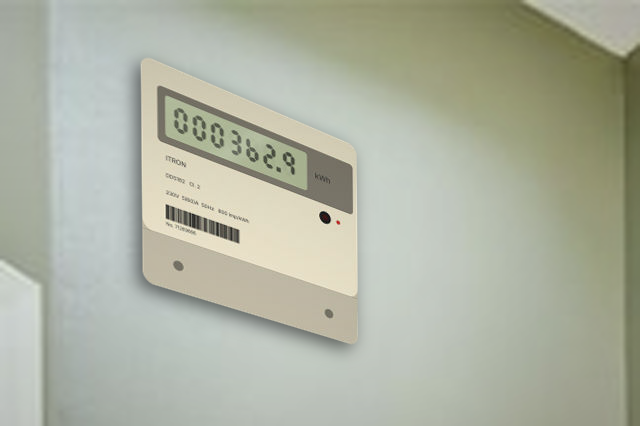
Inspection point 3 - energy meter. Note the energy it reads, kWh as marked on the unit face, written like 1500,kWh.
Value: 362.9,kWh
